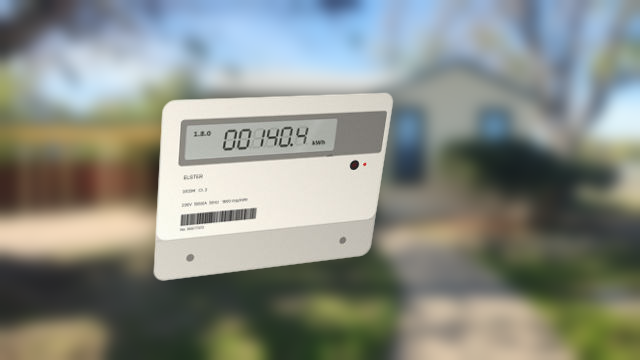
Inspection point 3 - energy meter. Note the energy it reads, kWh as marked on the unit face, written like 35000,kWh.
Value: 140.4,kWh
